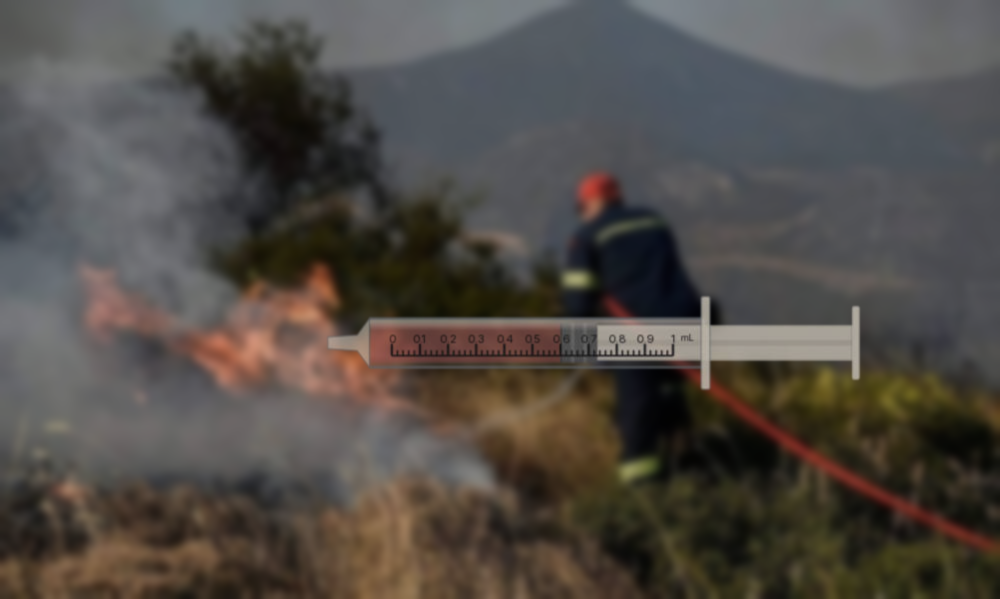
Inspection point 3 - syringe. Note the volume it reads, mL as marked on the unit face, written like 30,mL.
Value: 0.6,mL
